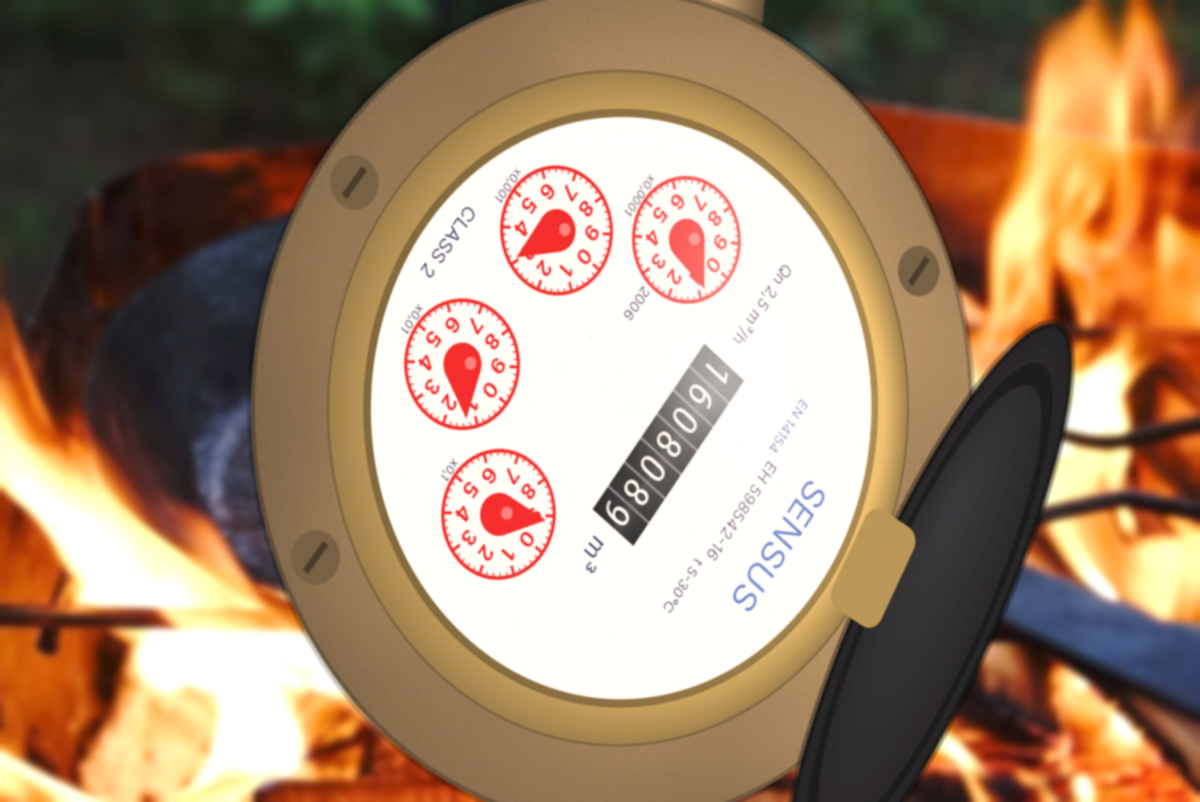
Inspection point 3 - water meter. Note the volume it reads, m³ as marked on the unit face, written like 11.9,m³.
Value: 1608088.9130,m³
